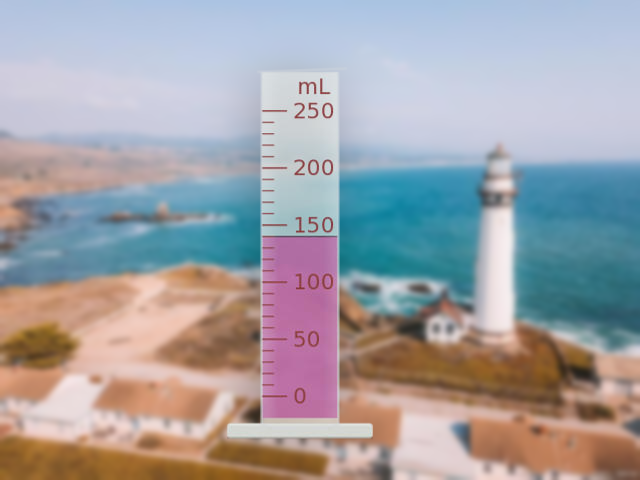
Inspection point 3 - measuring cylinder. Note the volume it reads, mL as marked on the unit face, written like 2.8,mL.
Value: 140,mL
